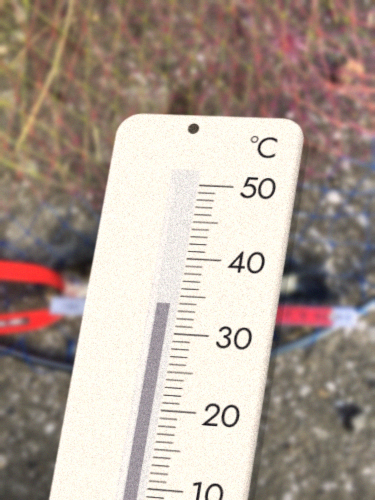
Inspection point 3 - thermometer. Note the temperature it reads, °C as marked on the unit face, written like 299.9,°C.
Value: 34,°C
